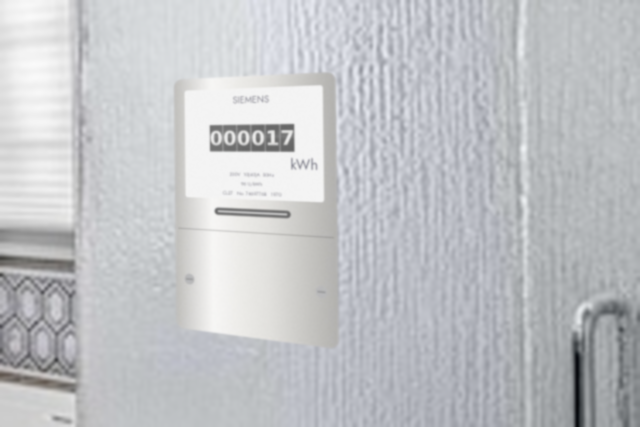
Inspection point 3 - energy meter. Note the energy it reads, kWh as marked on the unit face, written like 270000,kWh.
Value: 17,kWh
